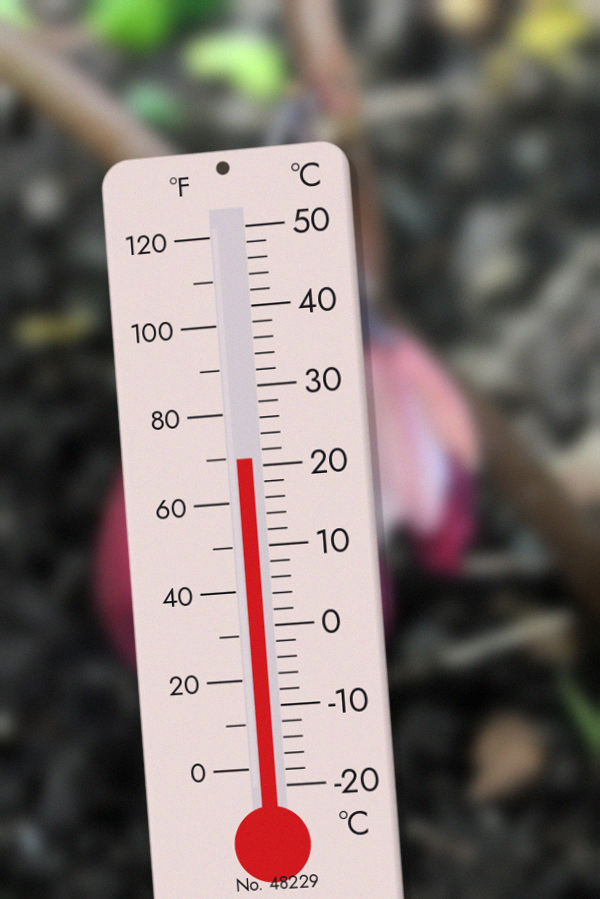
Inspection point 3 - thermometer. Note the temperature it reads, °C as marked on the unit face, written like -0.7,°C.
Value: 21,°C
